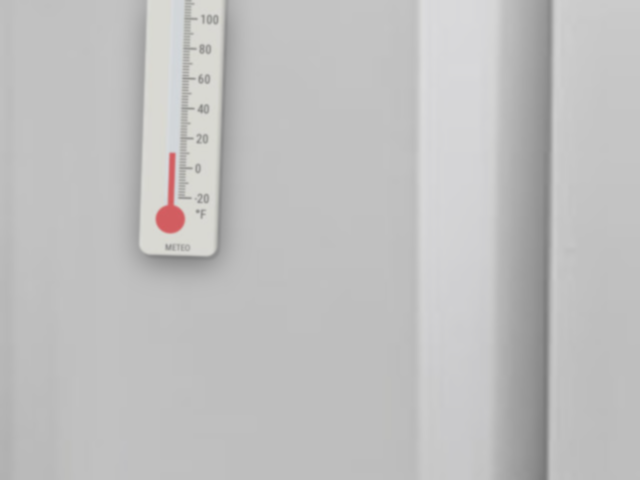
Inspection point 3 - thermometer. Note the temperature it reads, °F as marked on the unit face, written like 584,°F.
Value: 10,°F
